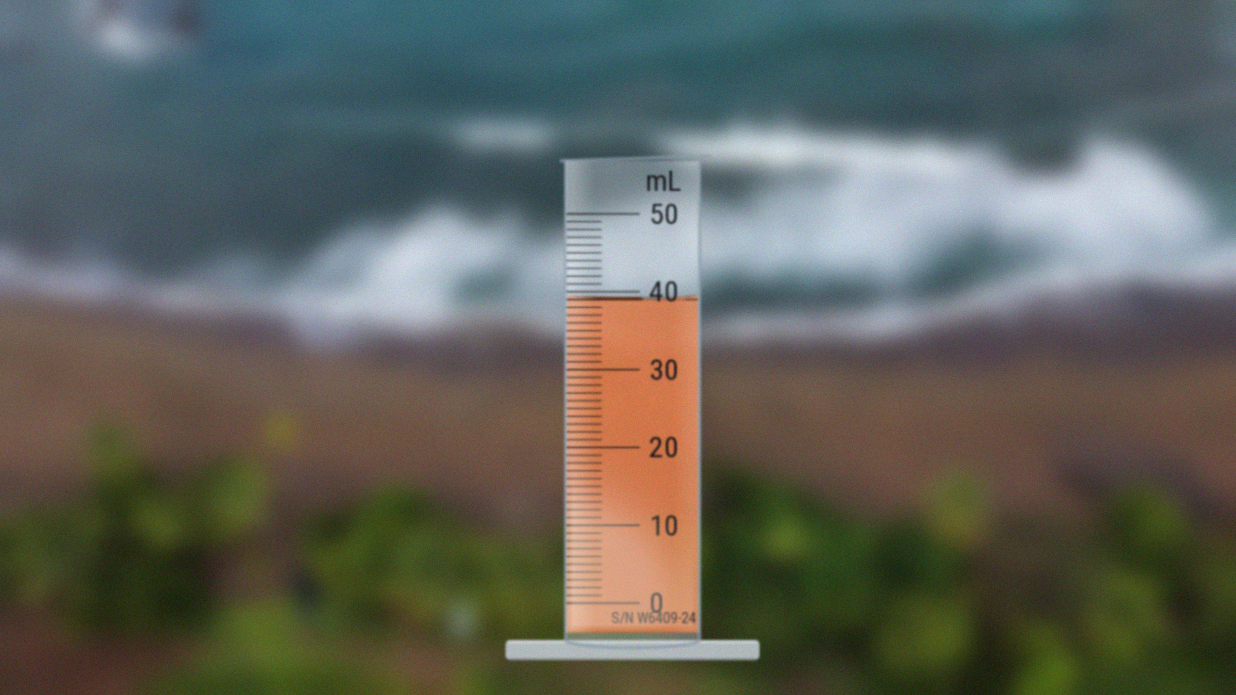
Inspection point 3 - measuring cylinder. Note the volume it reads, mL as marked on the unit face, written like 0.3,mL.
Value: 39,mL
